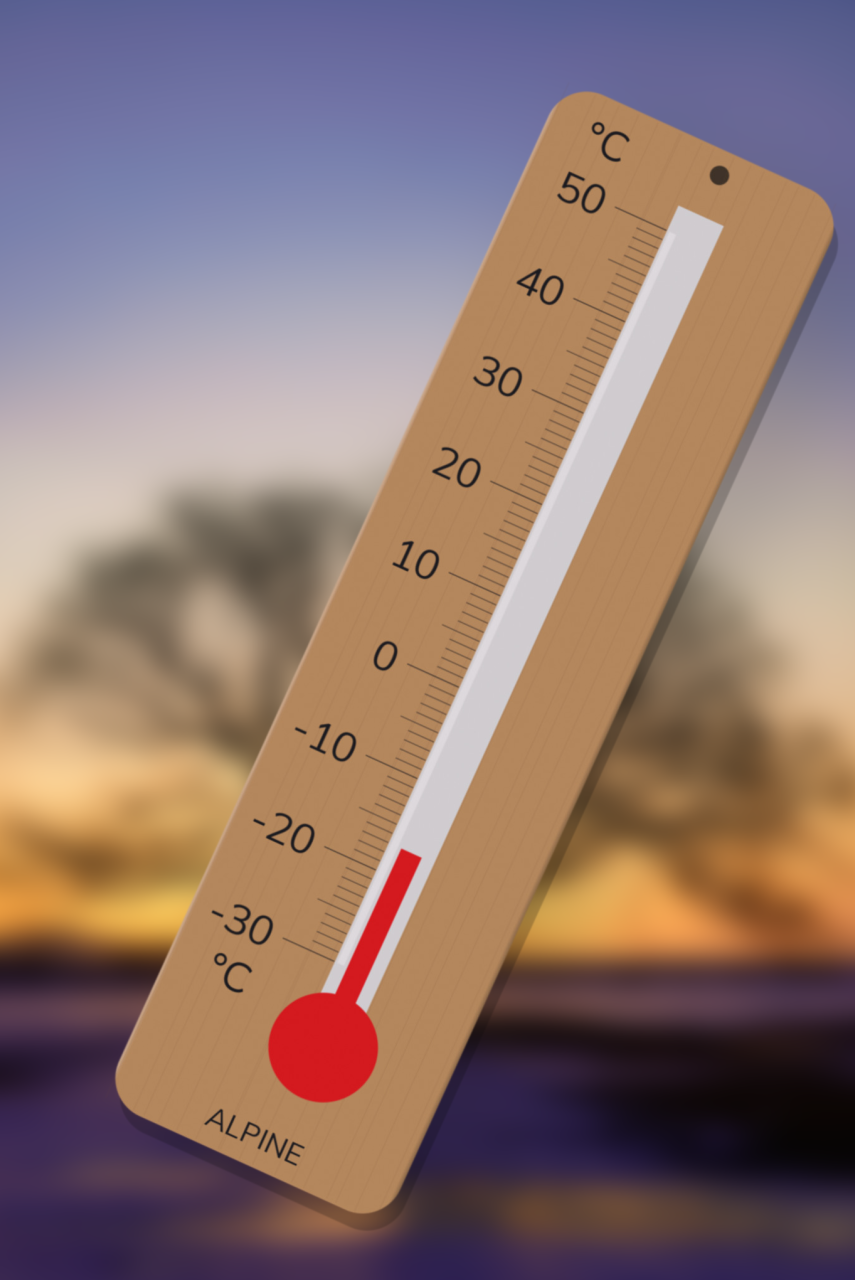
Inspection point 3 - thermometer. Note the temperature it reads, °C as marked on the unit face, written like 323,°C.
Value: -17,°C
